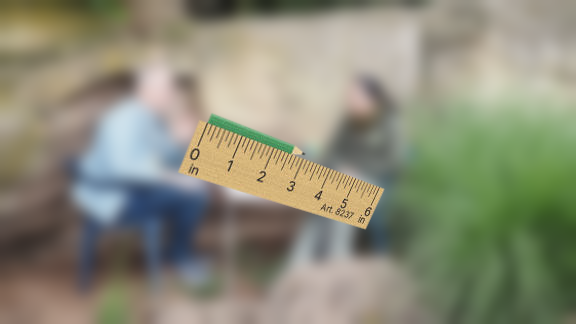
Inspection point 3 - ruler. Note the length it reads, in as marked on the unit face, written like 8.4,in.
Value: 3,in
